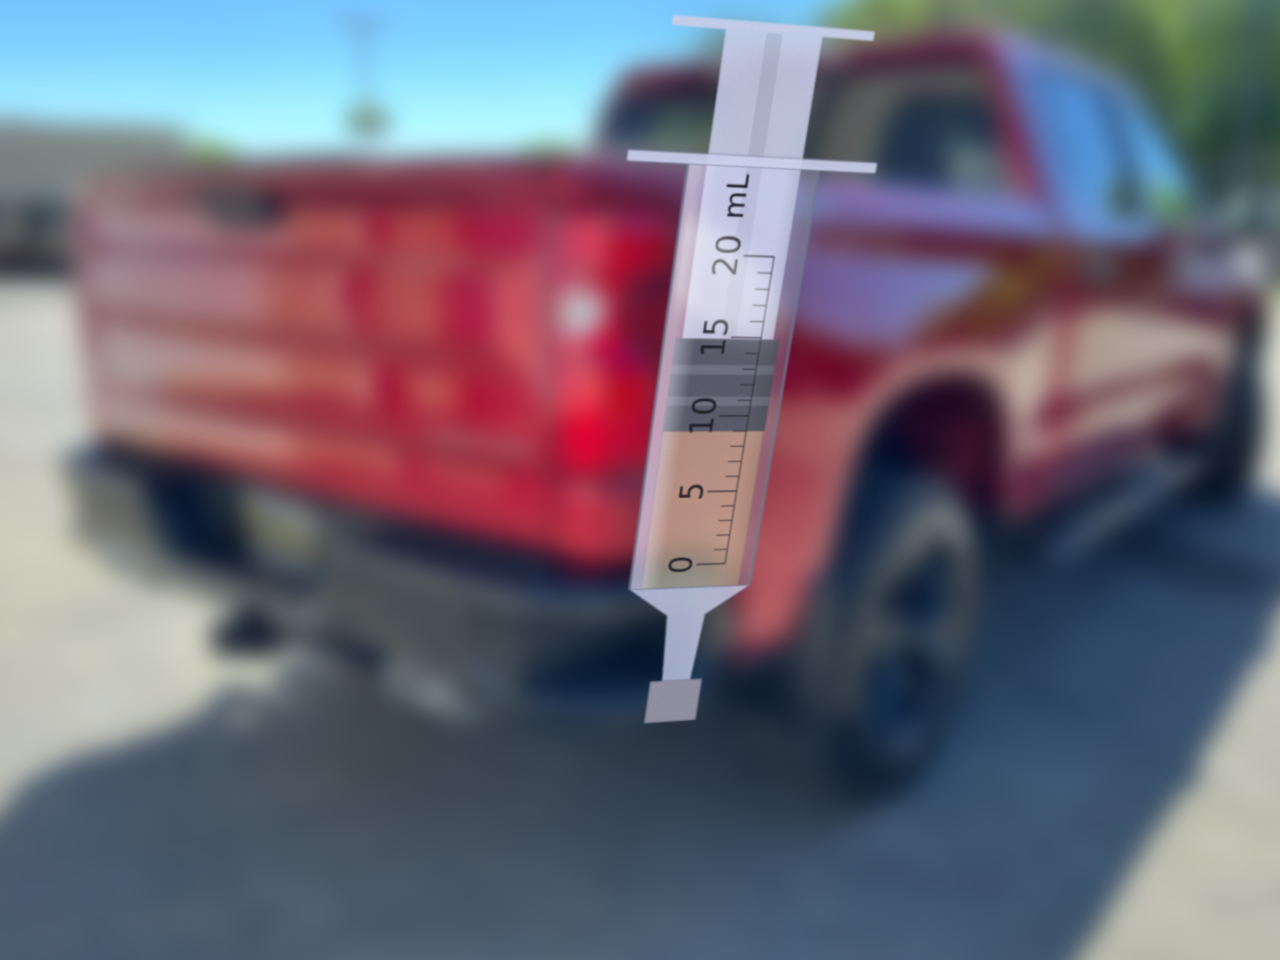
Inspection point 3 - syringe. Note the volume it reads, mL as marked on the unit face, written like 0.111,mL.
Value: 9,mL
